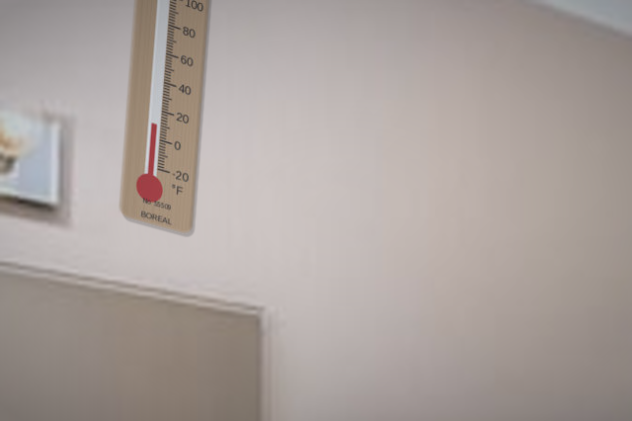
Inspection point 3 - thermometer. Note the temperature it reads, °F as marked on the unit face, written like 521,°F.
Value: 10,°F
